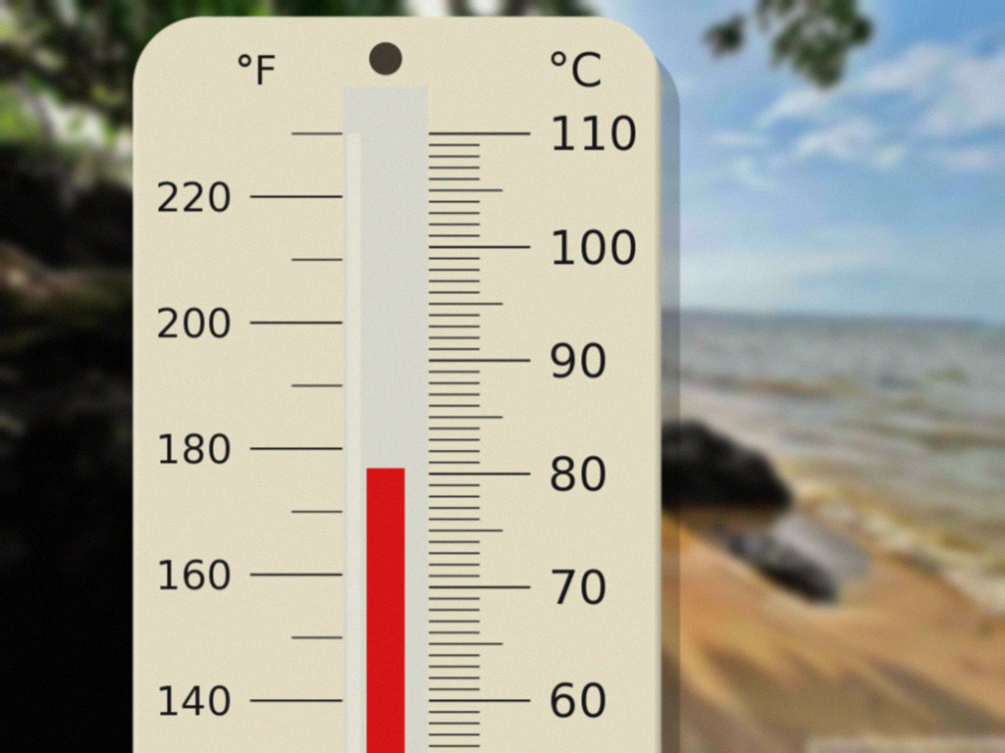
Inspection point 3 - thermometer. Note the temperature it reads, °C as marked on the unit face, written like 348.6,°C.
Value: 80.5,°C
